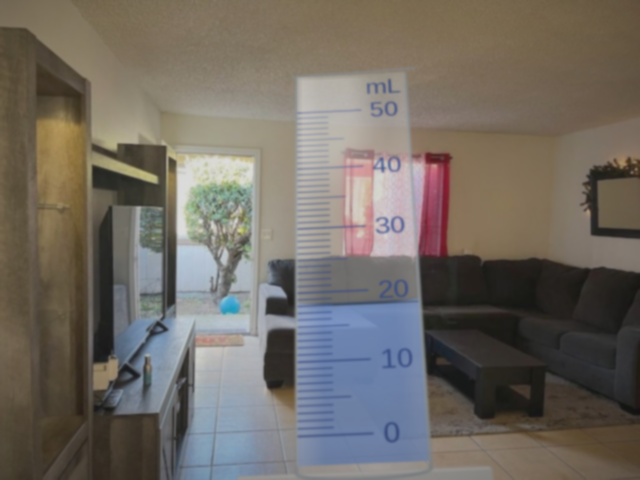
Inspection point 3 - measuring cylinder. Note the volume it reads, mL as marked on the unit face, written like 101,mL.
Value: 18,mL
